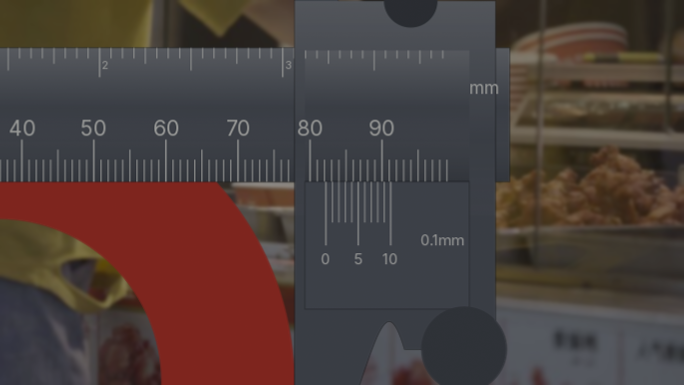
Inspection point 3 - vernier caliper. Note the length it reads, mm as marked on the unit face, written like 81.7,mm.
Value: 82.2,mm
